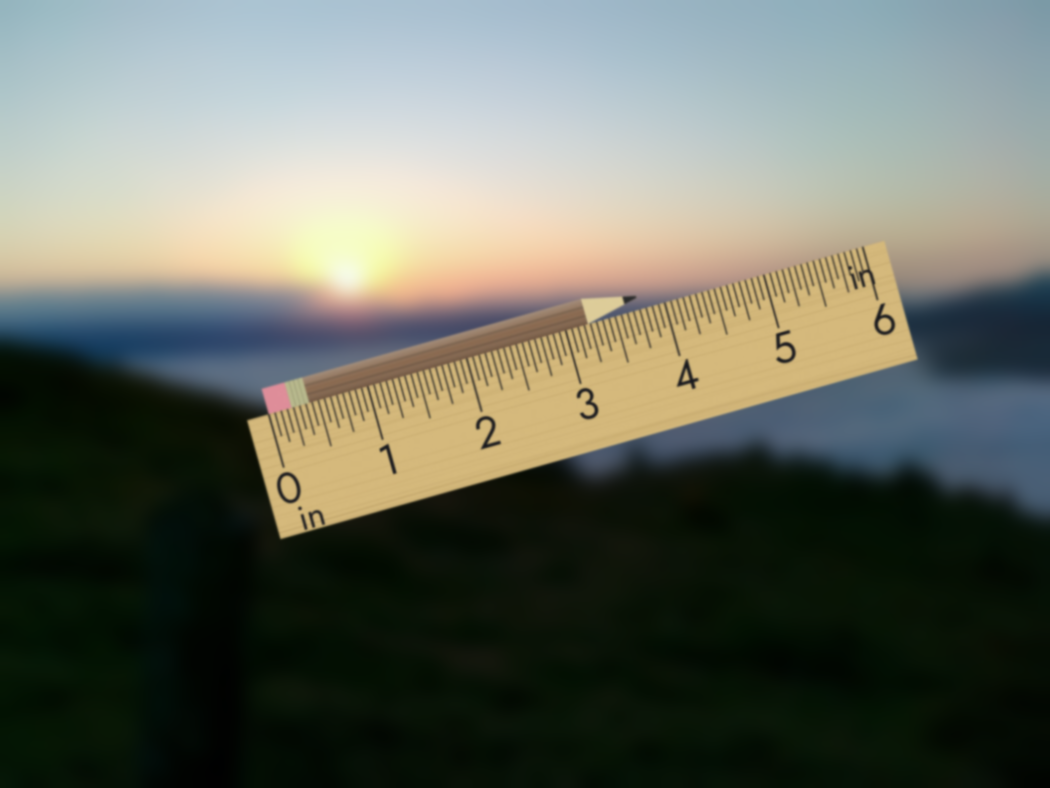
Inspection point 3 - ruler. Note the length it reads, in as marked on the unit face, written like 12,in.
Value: 3.75,in
